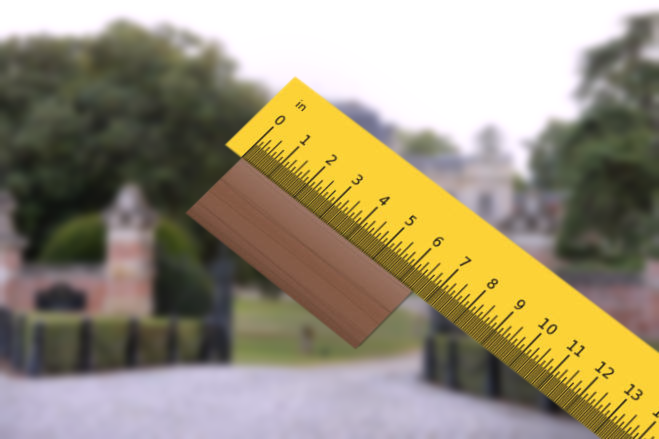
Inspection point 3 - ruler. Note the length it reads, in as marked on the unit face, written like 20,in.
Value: 6.5,in
